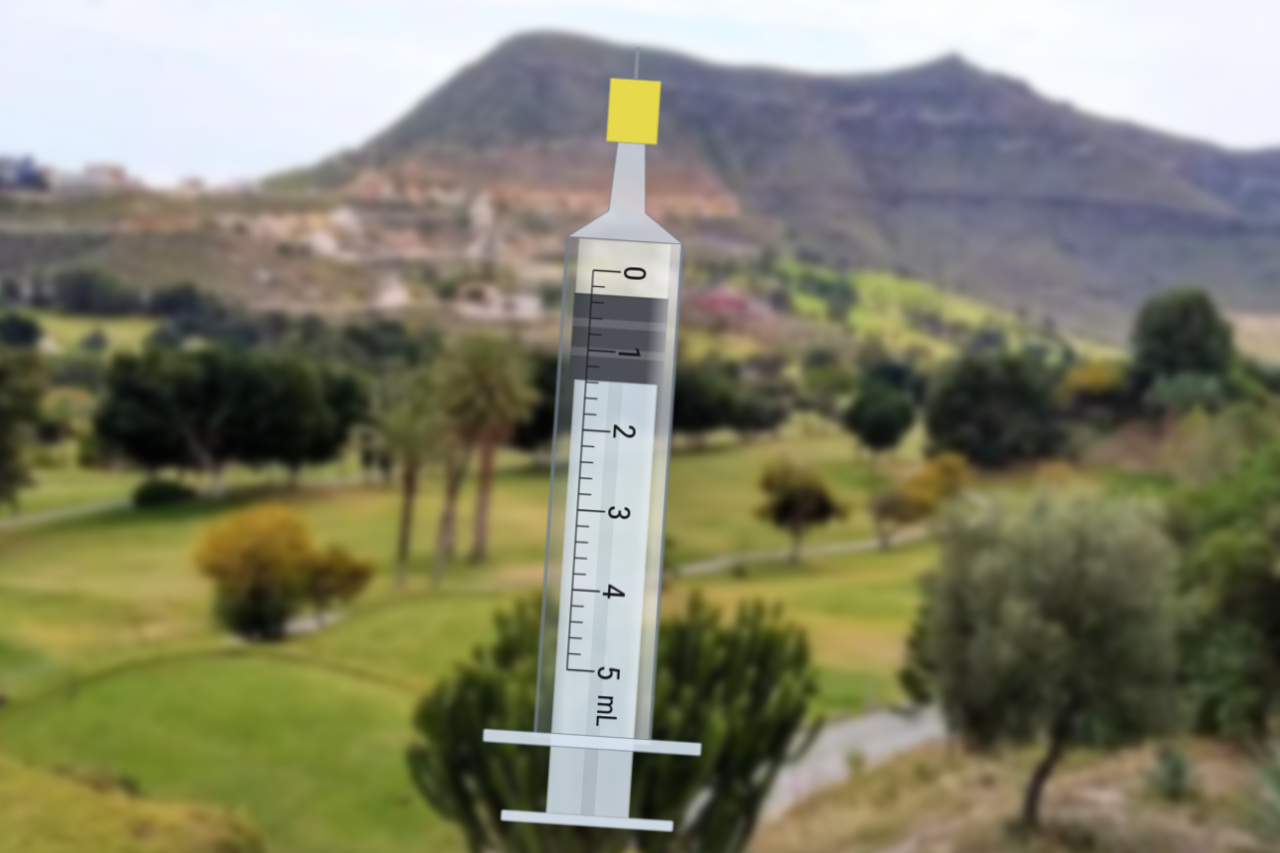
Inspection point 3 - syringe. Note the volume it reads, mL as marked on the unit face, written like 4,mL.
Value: 0.3,mL
